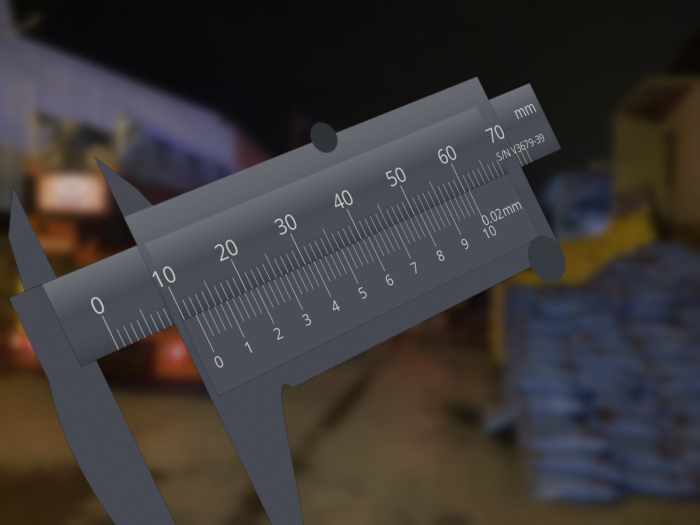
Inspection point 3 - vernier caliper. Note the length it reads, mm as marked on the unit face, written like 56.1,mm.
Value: 11.8,mm
